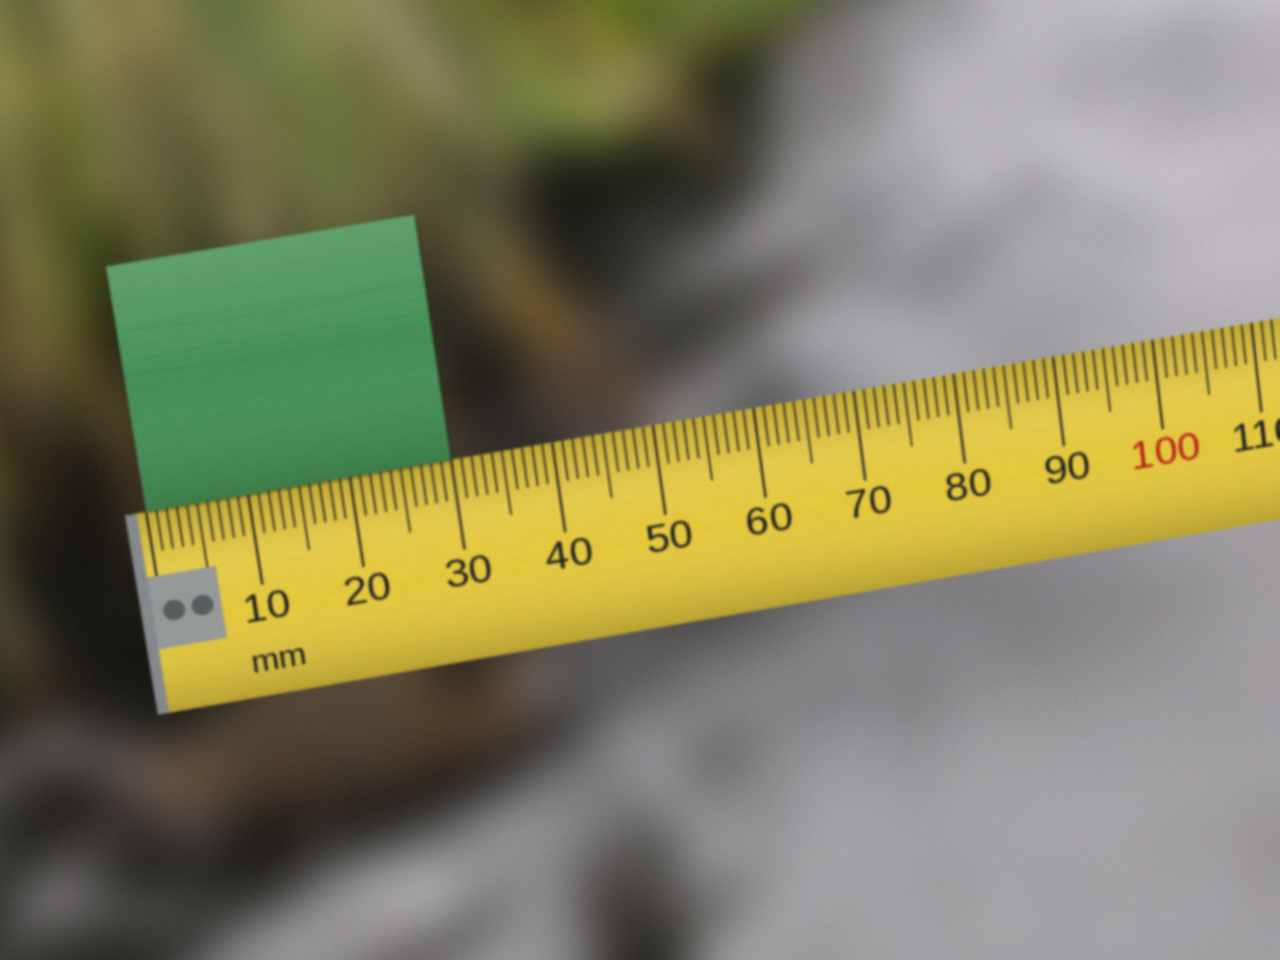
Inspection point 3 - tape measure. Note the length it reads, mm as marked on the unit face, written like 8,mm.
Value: 30,mm
